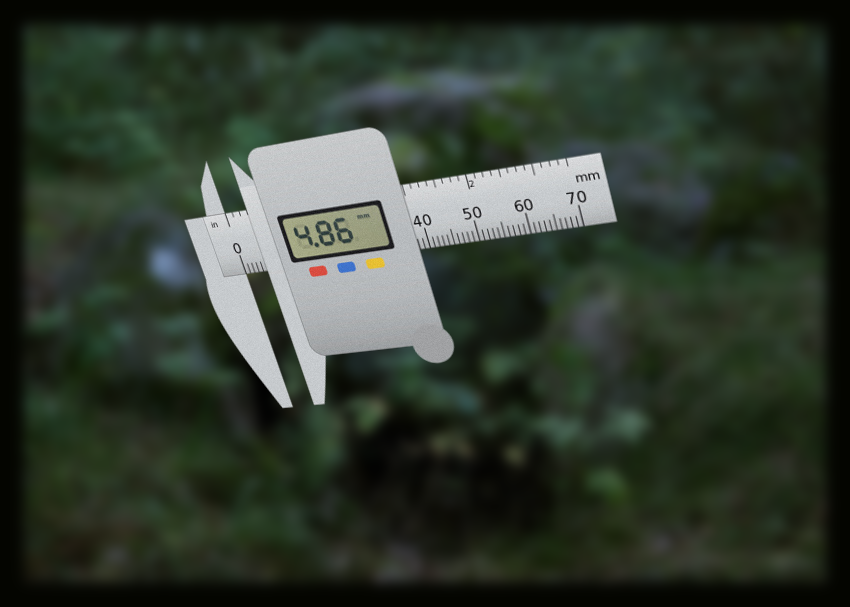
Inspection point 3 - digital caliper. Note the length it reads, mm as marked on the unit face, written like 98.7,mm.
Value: 4.86,mm
